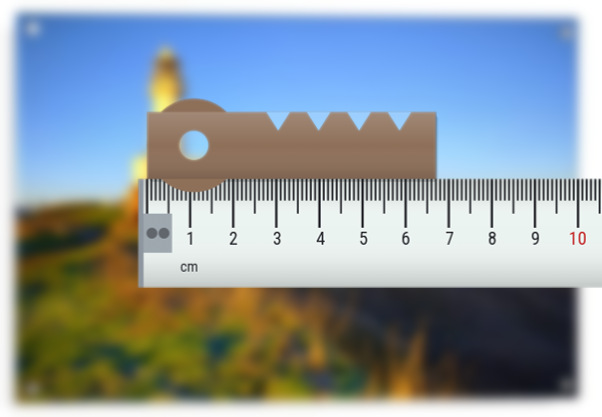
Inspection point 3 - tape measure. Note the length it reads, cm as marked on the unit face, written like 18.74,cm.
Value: 6.7,cm
